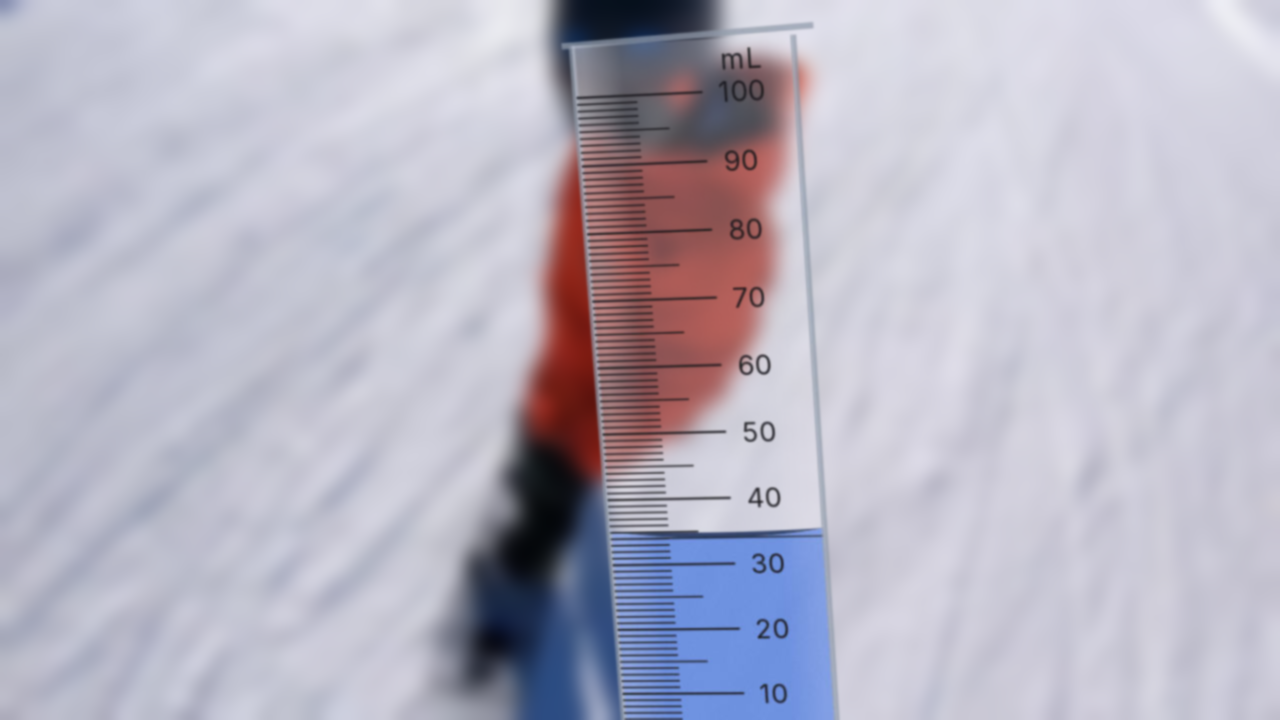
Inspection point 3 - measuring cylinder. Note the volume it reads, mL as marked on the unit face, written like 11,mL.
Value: 34,mL
